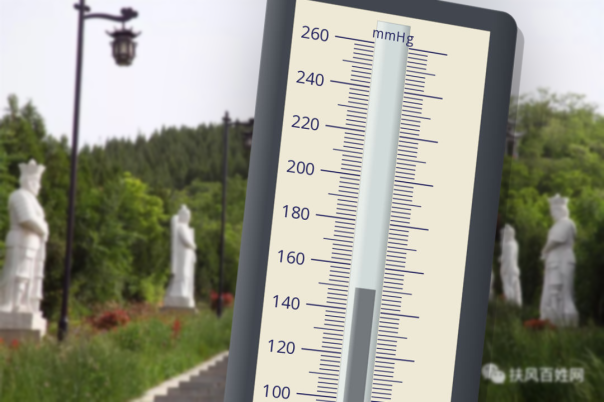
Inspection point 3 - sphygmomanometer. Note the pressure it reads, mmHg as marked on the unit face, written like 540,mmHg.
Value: 150,mmHg
